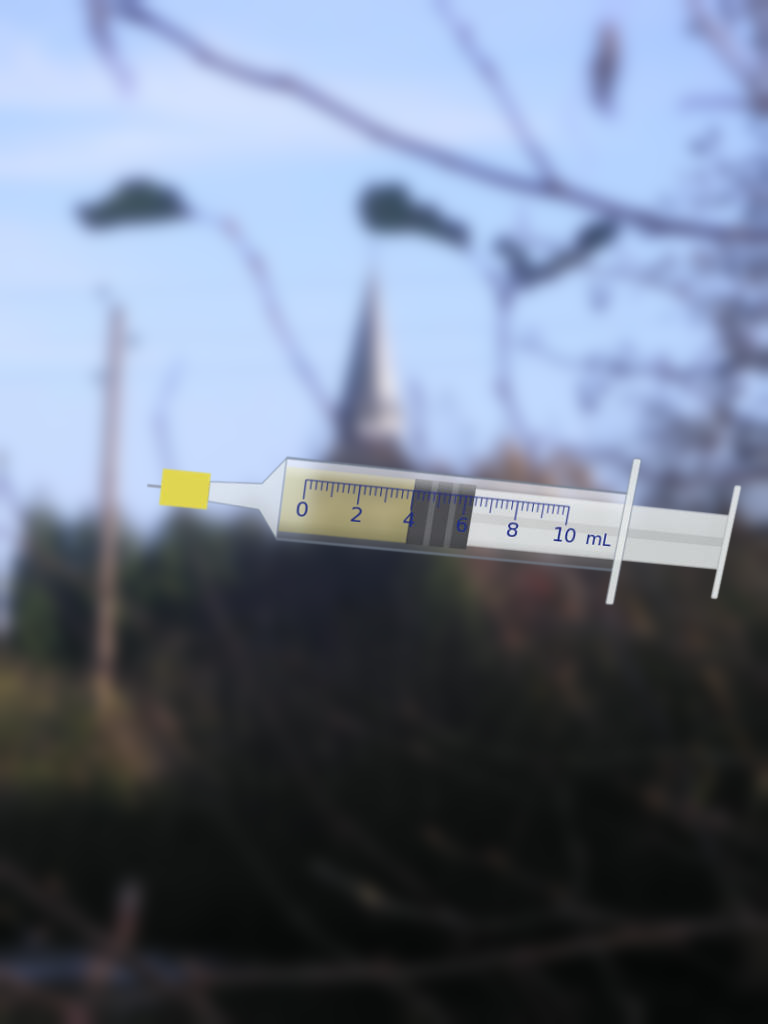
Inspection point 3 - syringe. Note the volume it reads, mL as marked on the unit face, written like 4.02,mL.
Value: 4,mL
